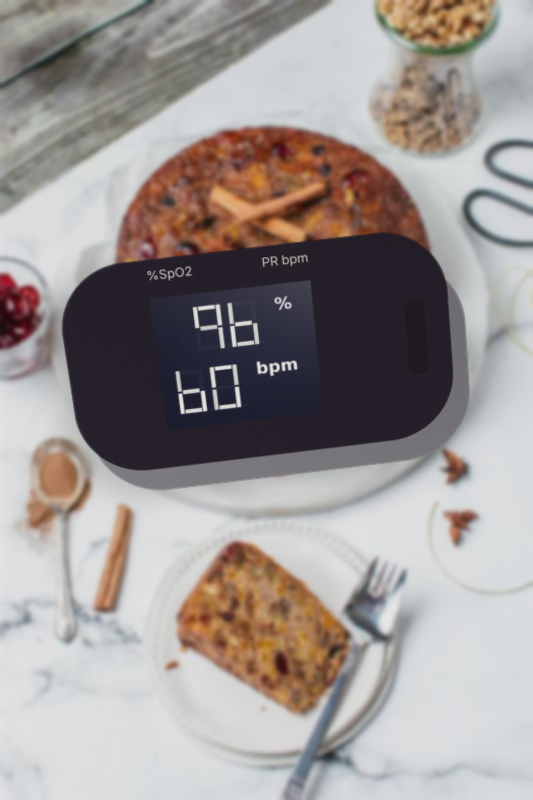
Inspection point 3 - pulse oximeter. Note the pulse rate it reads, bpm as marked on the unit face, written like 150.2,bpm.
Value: 60,bpm
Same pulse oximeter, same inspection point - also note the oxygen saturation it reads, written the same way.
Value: 96,%
